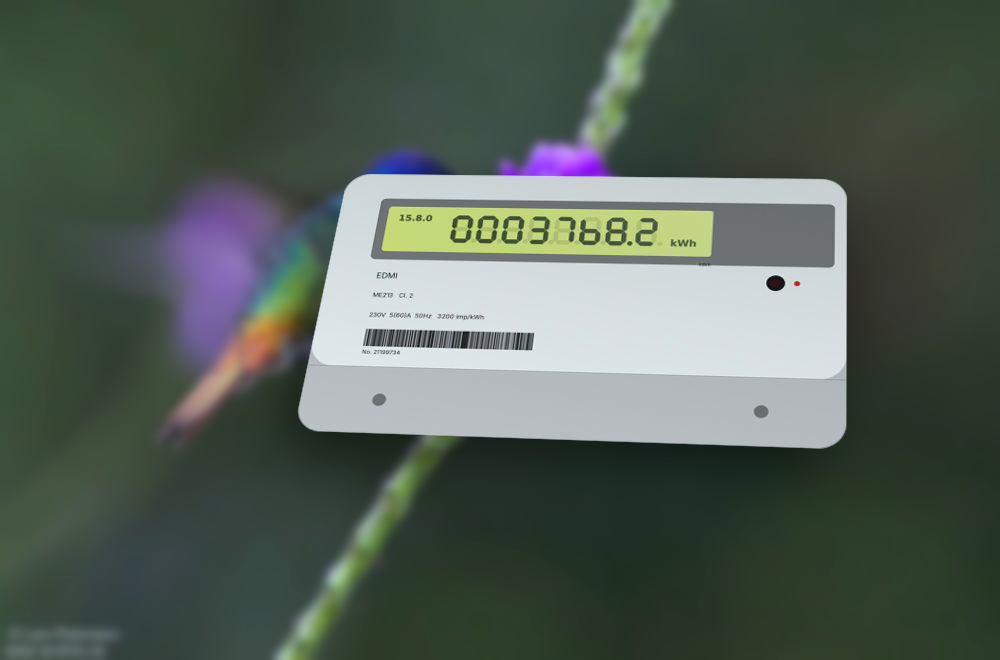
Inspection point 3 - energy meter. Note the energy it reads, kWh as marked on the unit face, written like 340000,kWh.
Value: 3768.2,kWh
